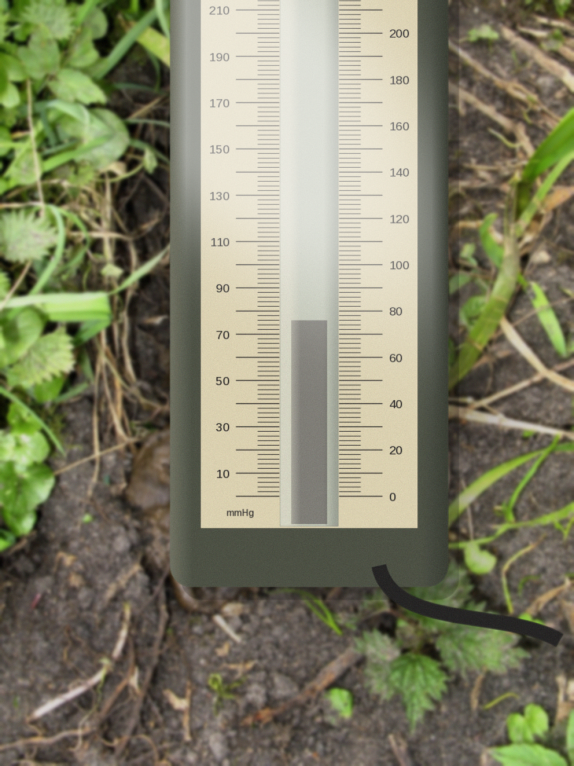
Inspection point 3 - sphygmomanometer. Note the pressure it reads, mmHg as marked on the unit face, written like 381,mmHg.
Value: 76,mmHg
